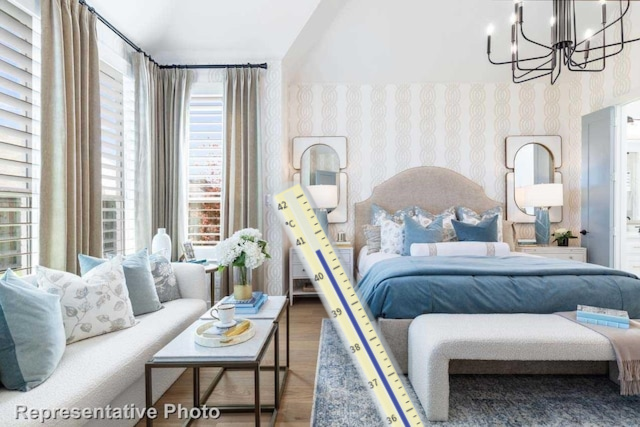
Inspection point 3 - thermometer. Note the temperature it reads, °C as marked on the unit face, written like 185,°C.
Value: 40.6,°C
